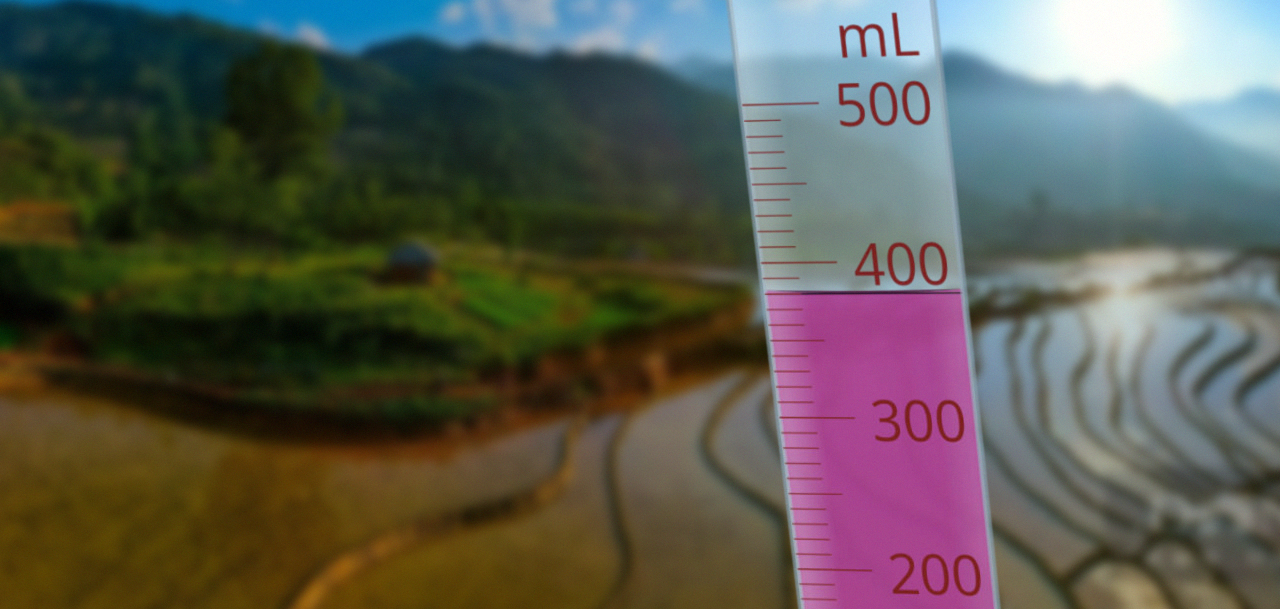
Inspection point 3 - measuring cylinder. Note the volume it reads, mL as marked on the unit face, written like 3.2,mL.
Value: 380,mL
